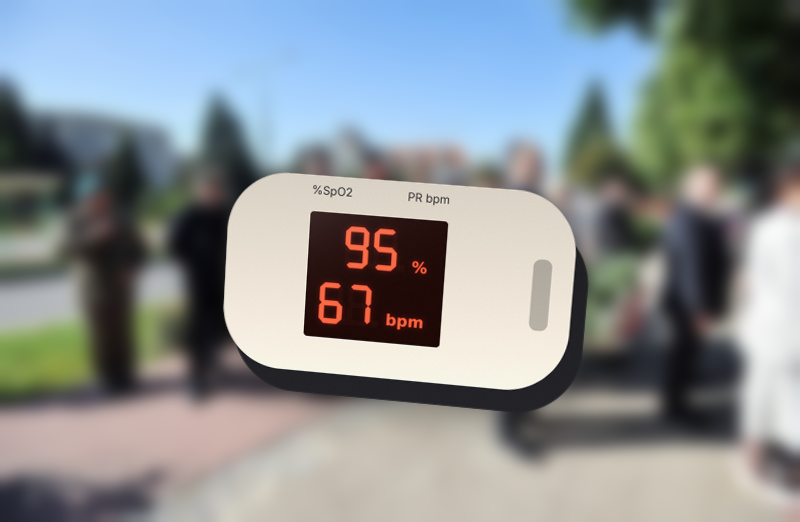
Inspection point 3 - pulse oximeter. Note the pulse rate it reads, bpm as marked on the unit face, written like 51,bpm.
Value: 67,bpm
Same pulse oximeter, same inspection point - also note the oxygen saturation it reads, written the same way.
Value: 95,%
